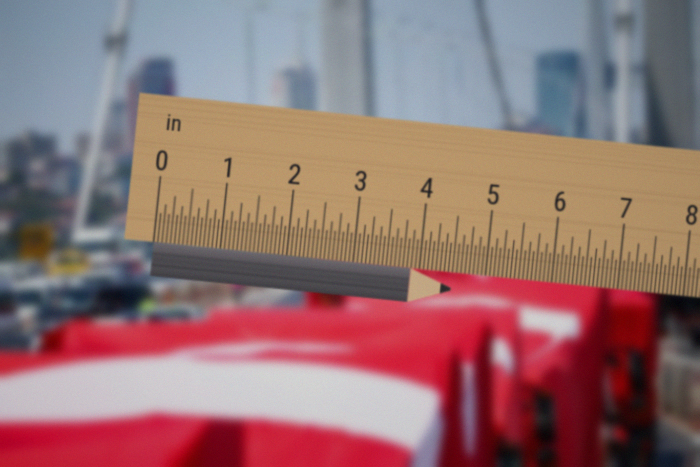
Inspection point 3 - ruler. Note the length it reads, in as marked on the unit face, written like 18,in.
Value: 4.5,in
